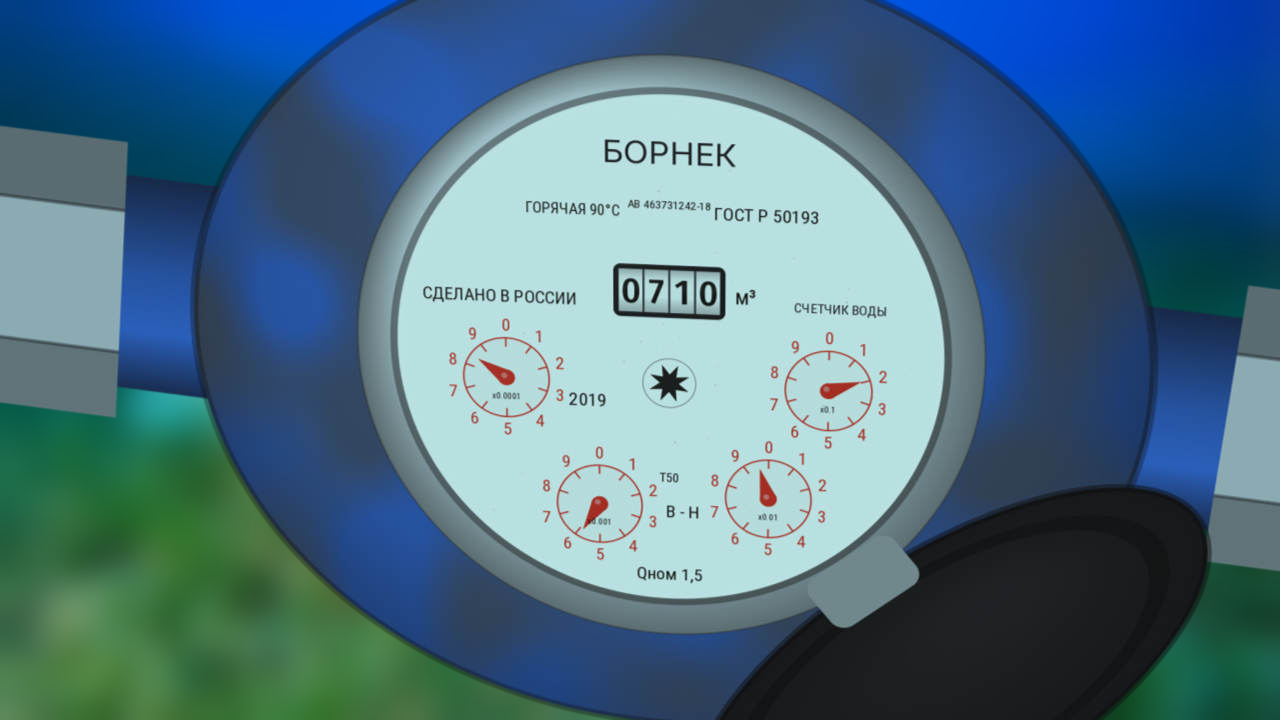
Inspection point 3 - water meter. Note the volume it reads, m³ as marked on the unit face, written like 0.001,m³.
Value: 710.1958,m³
